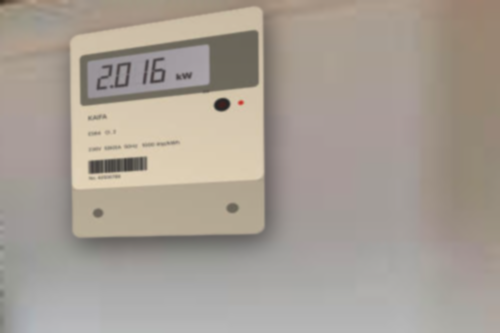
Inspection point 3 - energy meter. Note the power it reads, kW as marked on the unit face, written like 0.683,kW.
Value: 2.016,kW
